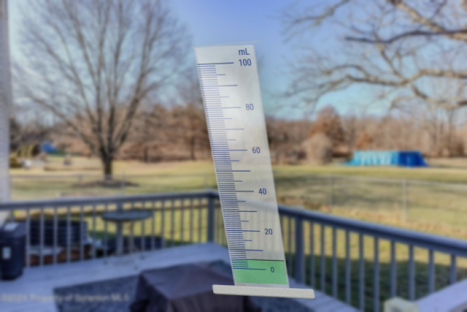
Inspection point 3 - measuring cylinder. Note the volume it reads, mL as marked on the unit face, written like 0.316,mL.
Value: 5,mL
